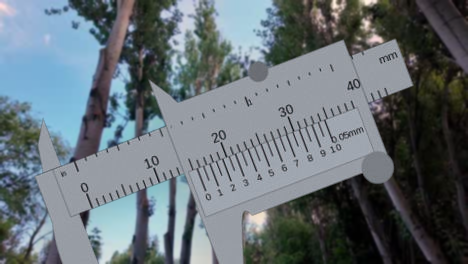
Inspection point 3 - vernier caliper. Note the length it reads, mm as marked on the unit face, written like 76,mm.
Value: 15.6,mm
